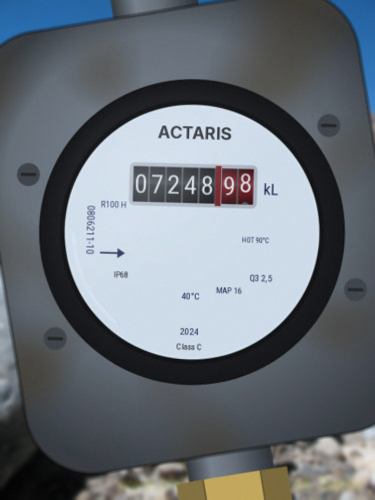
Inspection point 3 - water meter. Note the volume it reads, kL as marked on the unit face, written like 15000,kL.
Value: 7248.98,kL
